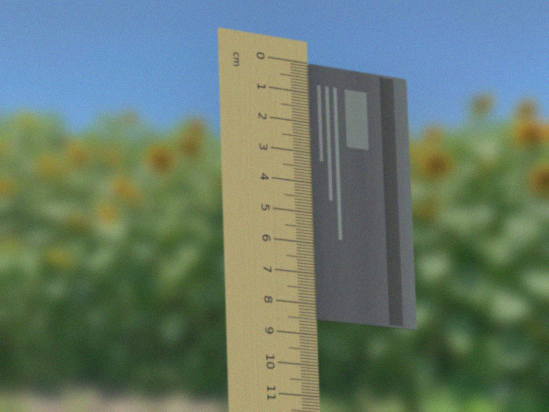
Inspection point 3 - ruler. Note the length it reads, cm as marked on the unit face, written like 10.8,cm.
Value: 8.5,cm
